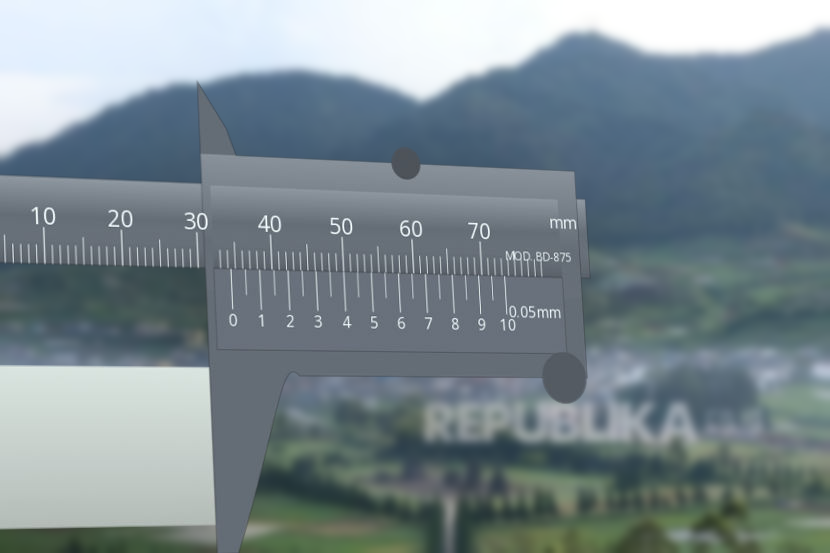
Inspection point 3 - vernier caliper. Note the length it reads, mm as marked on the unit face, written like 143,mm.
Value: 34.4,mm
